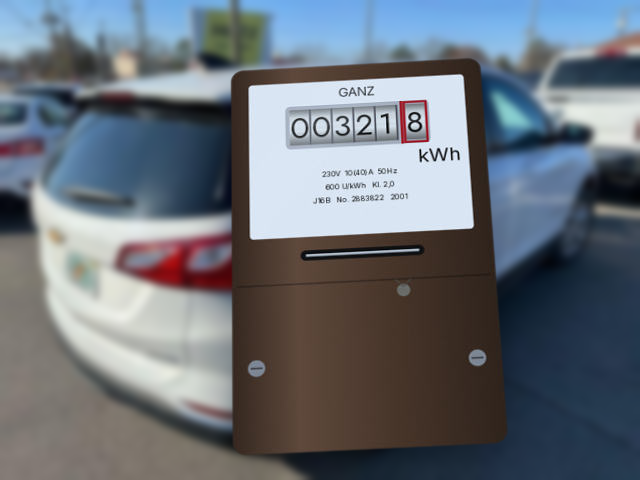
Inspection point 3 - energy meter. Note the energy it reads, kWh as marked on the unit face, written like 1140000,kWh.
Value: 321.8,kWh
